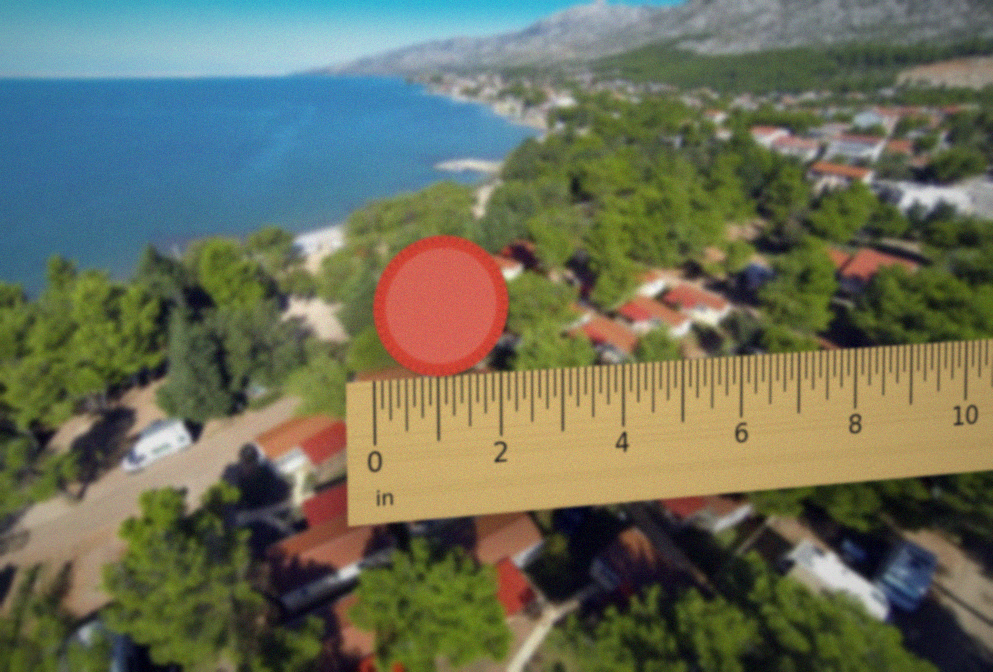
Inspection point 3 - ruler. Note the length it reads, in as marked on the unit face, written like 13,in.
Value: 2.125,in
